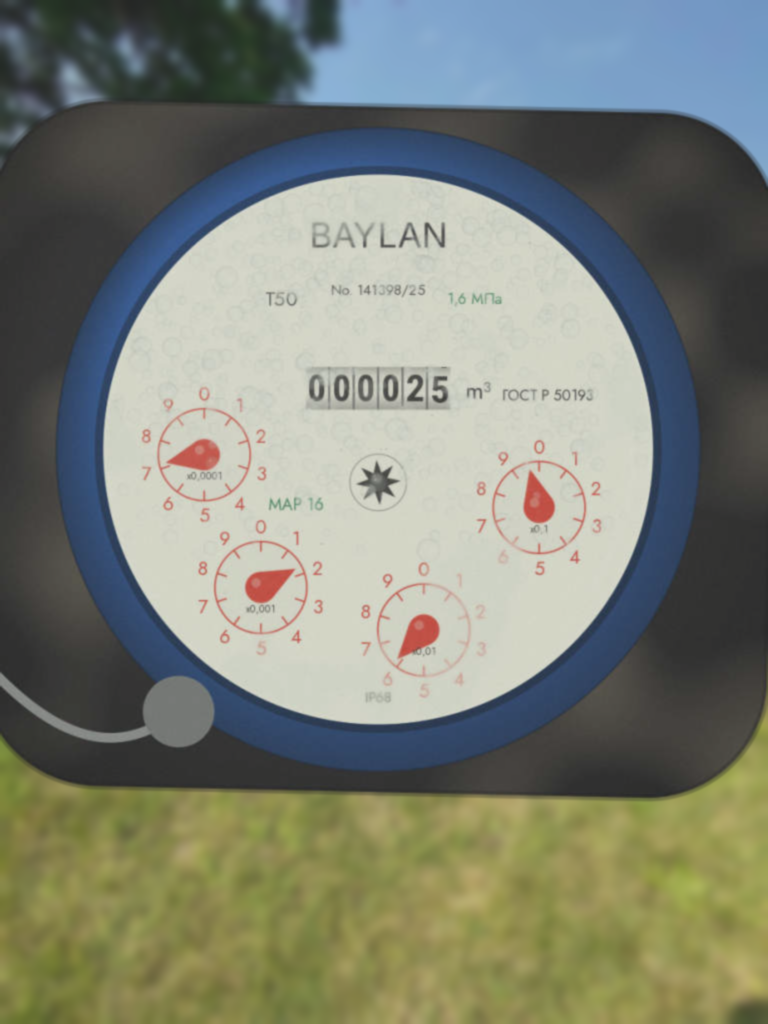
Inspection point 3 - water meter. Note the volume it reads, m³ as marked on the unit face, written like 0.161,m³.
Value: 24.9617,m³
